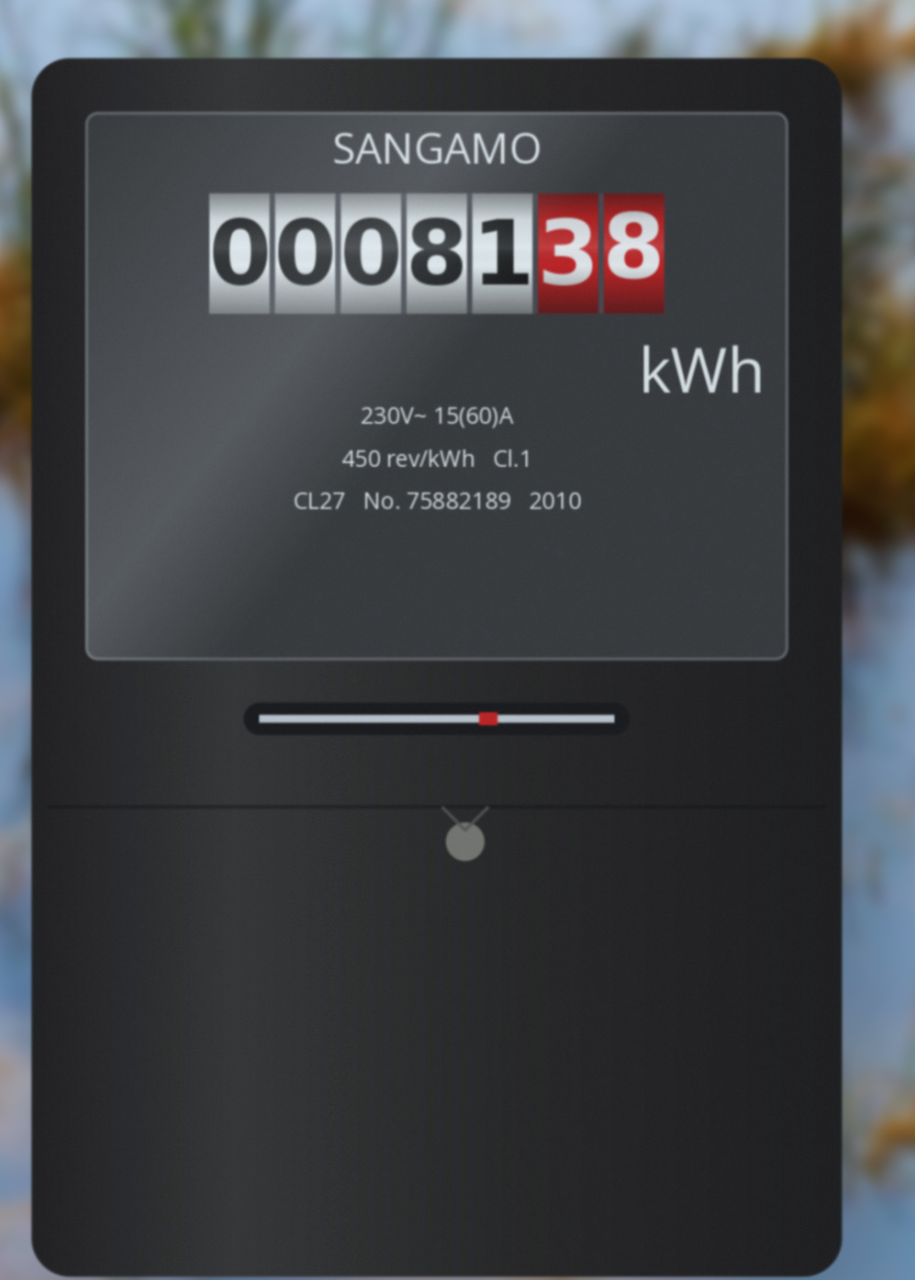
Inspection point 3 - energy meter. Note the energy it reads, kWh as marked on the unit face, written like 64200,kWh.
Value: 81.38,kWh
